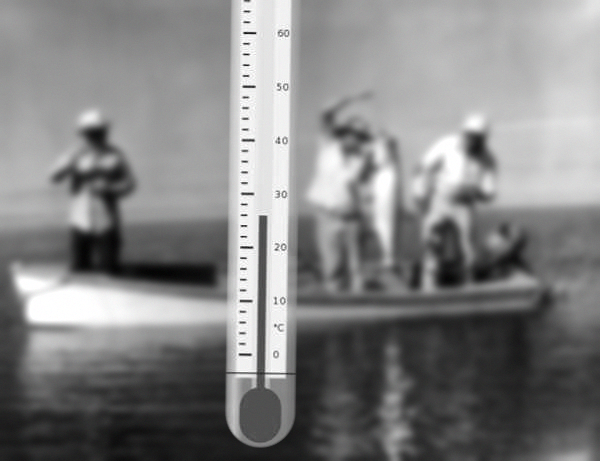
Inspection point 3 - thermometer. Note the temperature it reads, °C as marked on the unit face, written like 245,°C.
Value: 26,°C
